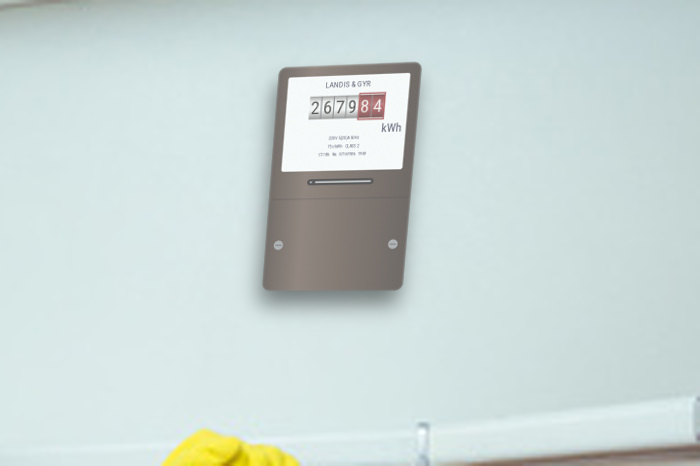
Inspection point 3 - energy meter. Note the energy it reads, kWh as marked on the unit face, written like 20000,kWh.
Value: 2679.84,kWh
